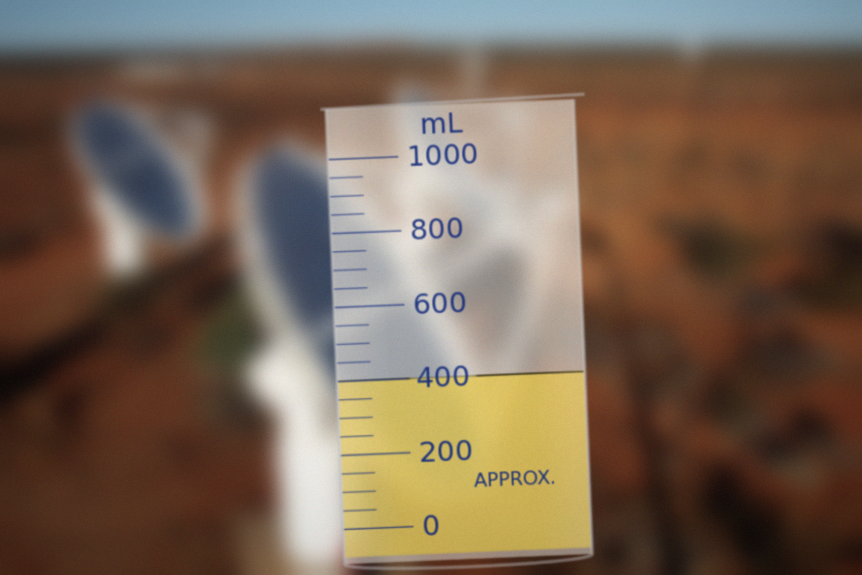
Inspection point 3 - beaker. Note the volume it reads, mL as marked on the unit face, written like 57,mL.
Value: 400,mL
